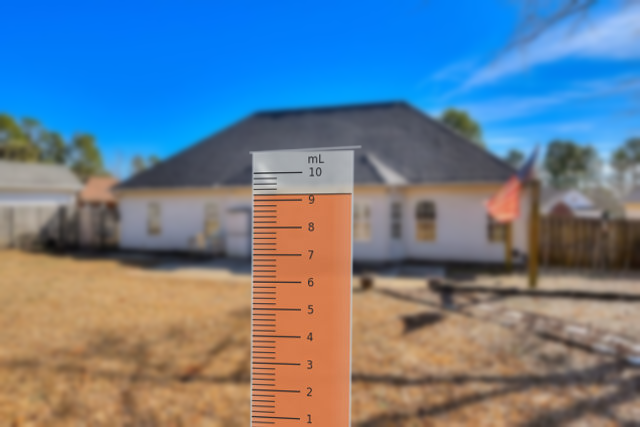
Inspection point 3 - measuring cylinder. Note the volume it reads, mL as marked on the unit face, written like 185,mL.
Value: 9.2,mL
